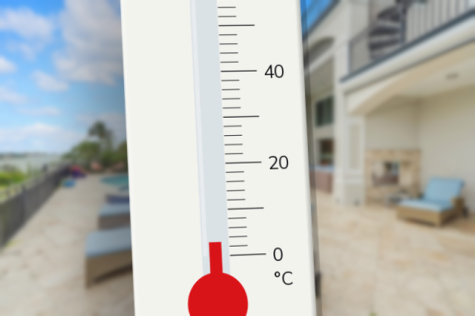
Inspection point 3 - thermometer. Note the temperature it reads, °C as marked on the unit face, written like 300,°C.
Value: 3,°C
